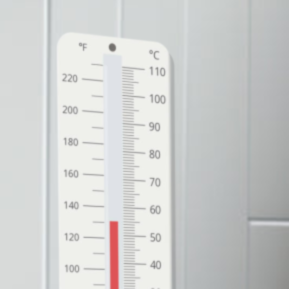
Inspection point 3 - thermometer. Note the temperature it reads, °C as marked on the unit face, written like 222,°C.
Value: 55,°C
